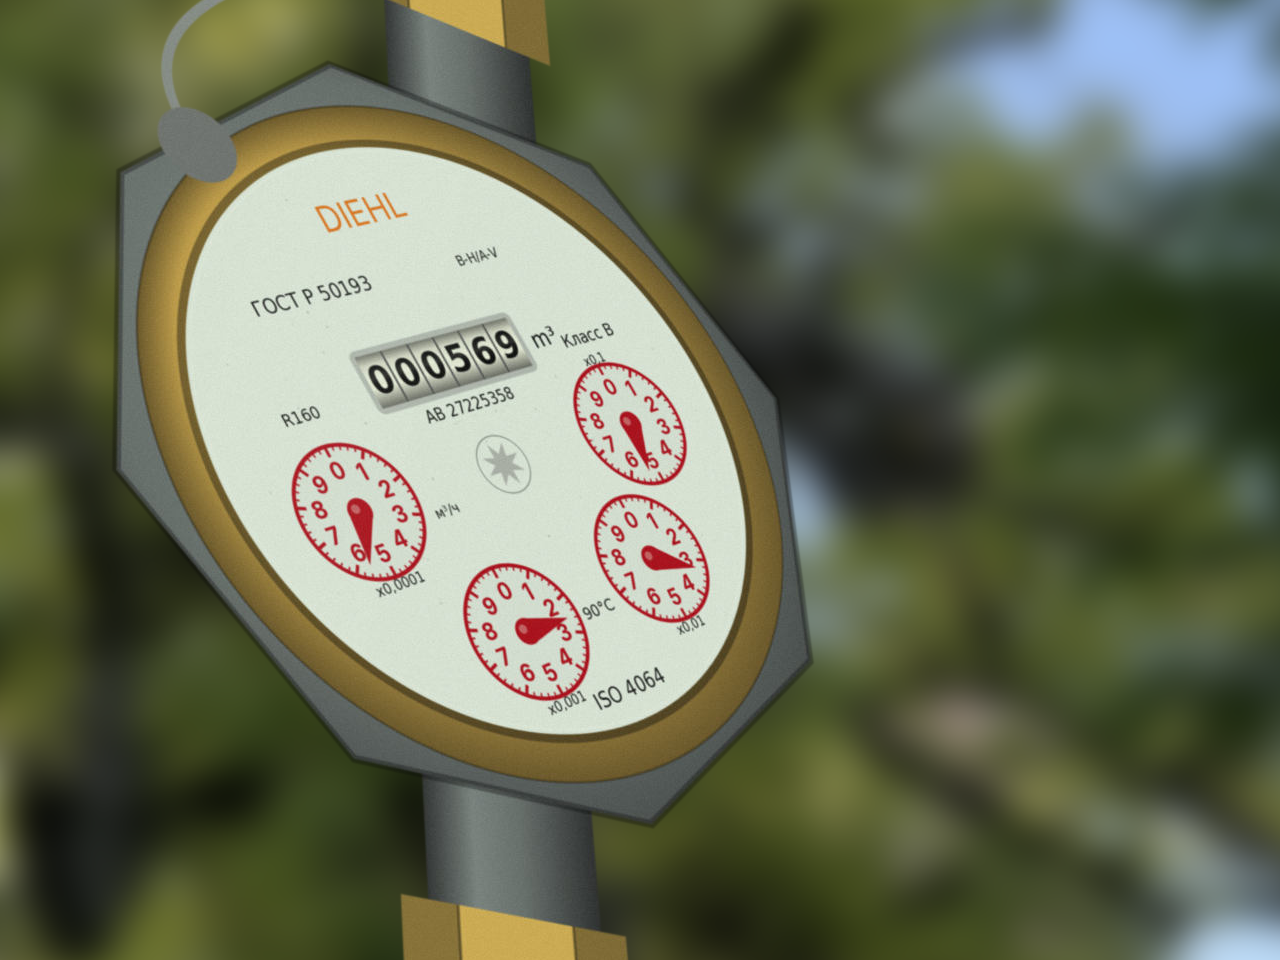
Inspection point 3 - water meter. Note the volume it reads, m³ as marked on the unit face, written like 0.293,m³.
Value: 569.5325,m³
